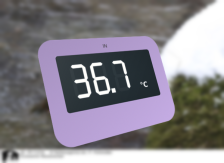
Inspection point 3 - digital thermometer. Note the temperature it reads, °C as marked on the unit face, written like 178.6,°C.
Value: 36.7,°C
